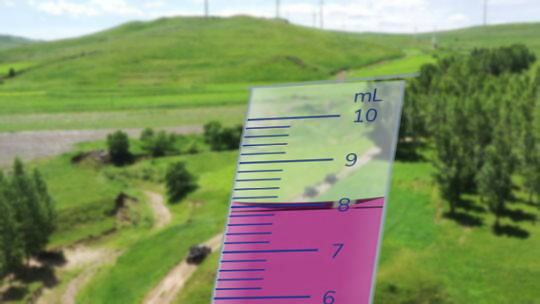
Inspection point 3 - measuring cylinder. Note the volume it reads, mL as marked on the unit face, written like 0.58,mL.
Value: 7.9,mL
